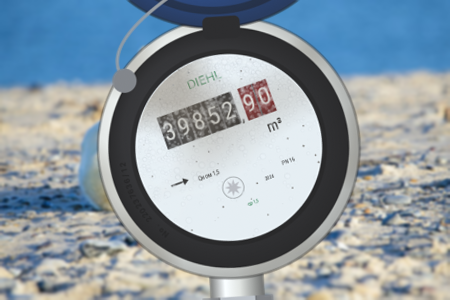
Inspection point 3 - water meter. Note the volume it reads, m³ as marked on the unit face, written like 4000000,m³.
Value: 39852.90,m³
